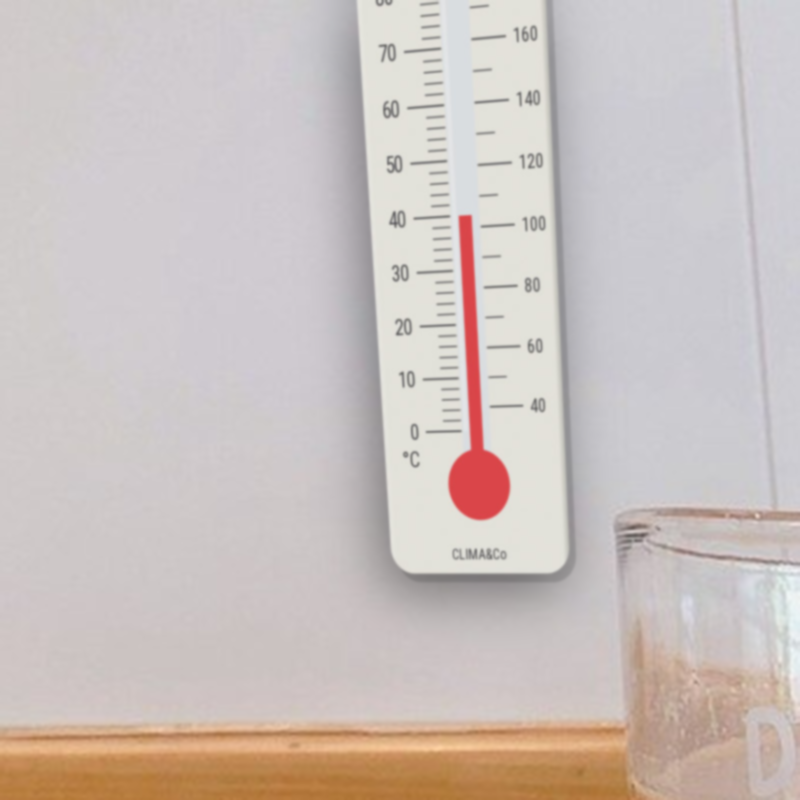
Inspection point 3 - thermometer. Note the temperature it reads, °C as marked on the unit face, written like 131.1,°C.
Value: 40,°C
